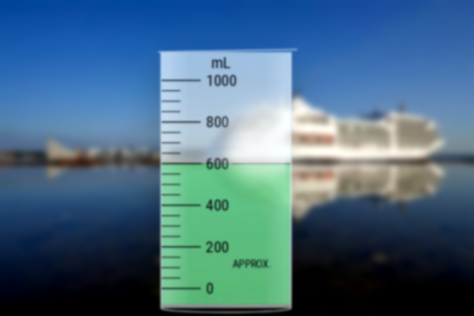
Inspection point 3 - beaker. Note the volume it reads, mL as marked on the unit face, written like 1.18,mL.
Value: 600,mL
